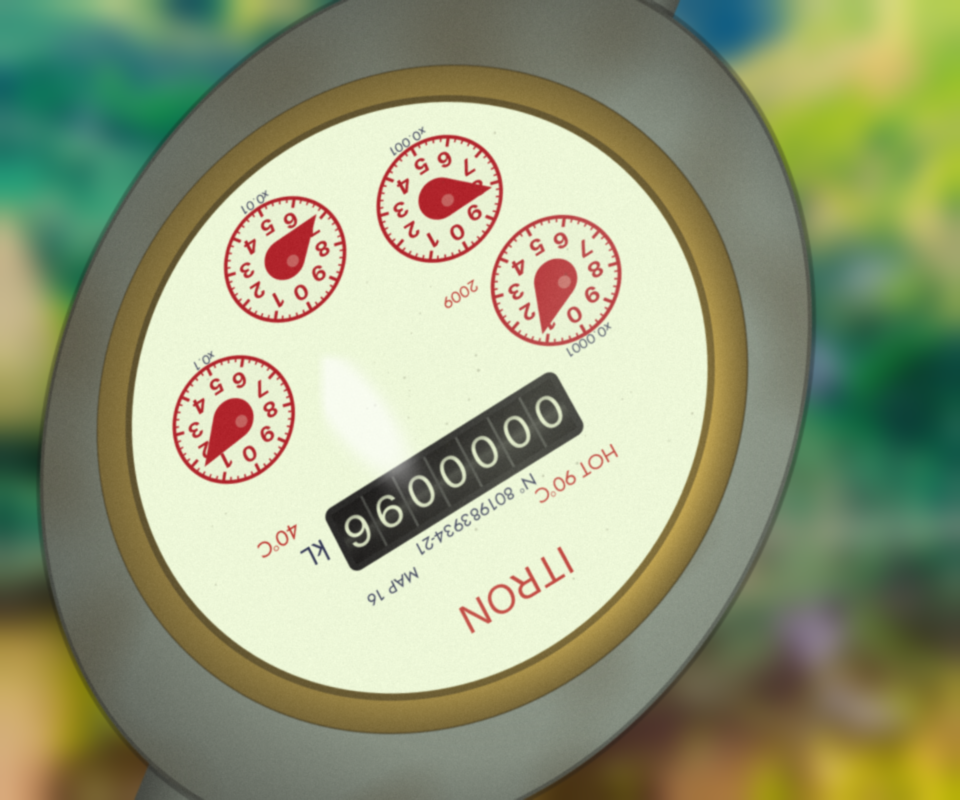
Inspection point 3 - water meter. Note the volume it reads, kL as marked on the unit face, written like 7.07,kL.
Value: 96.1681,kL
